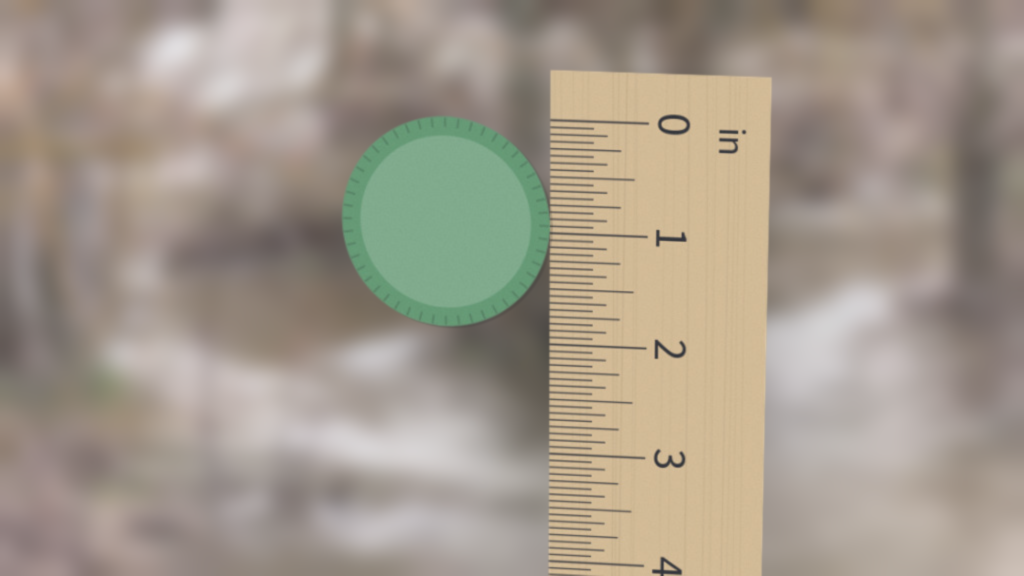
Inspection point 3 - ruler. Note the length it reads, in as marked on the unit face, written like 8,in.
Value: 1.875,in
